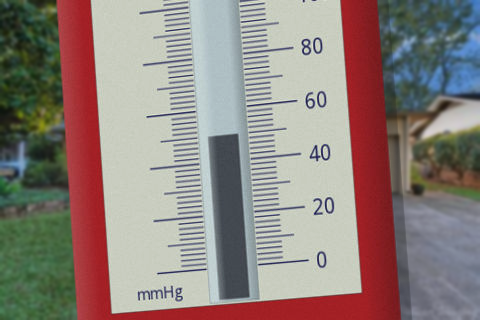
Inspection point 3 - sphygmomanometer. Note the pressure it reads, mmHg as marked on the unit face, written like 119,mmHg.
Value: 50,mmHg
